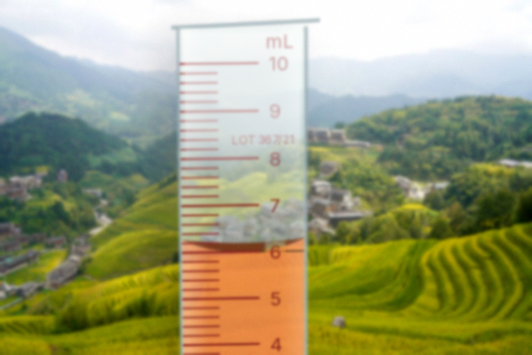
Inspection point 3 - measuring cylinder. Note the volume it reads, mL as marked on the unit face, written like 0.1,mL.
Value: 6,mL
